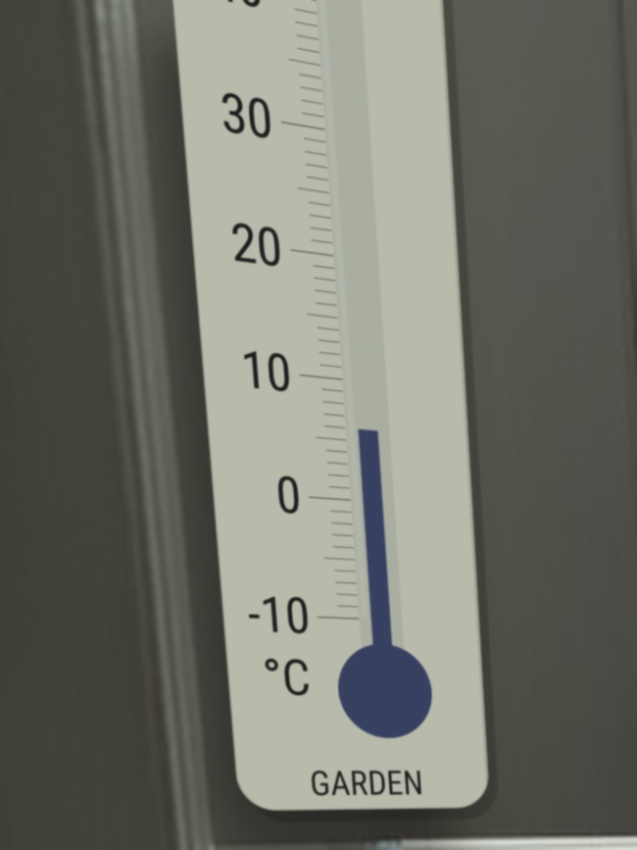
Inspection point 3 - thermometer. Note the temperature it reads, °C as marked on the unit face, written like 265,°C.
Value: 6,°C
